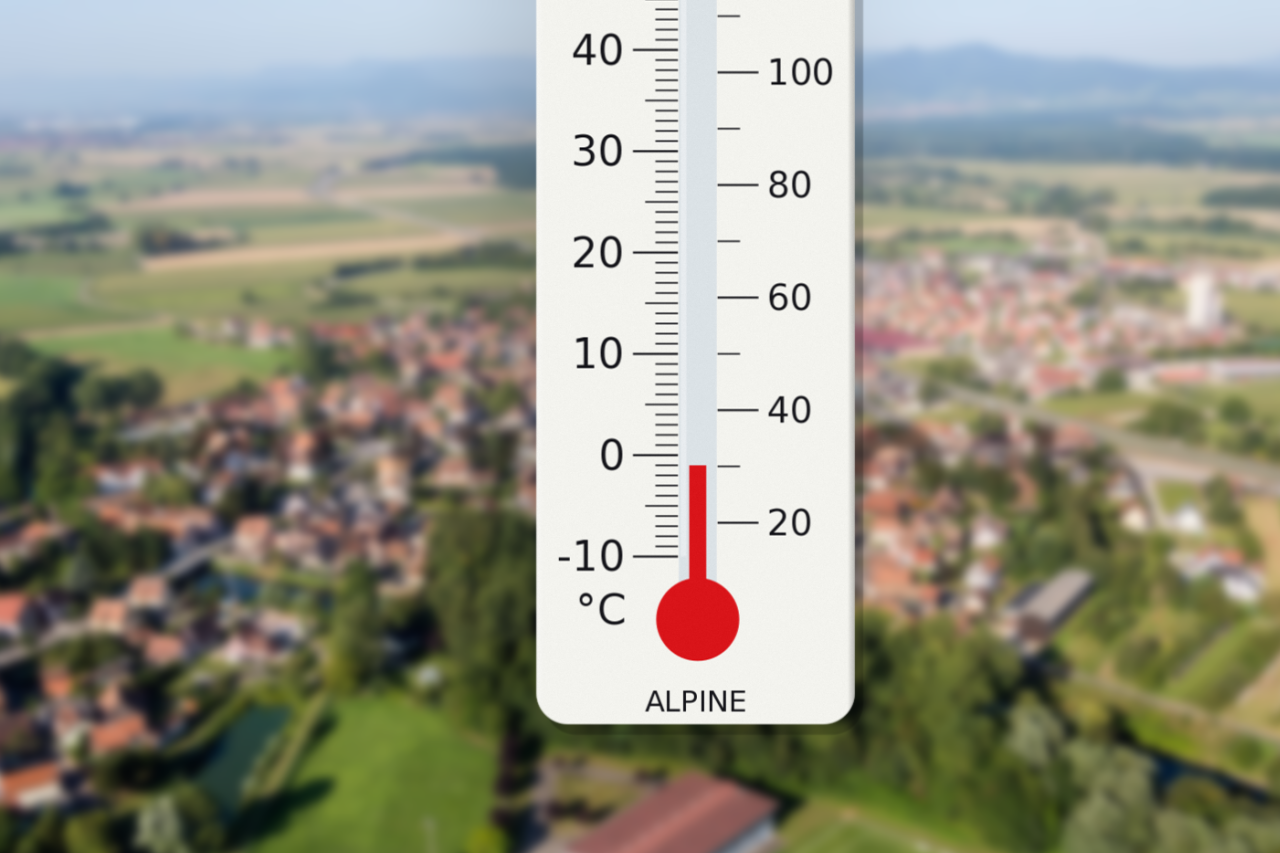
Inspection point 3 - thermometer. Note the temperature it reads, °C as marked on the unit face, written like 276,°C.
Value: -1,°C
